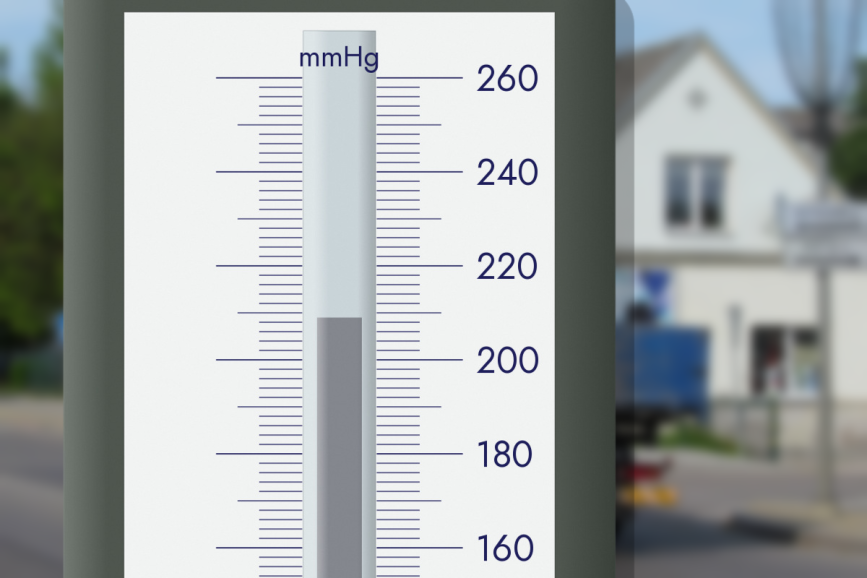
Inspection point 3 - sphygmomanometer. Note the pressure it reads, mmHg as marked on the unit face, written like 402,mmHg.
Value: 209,mmHg
